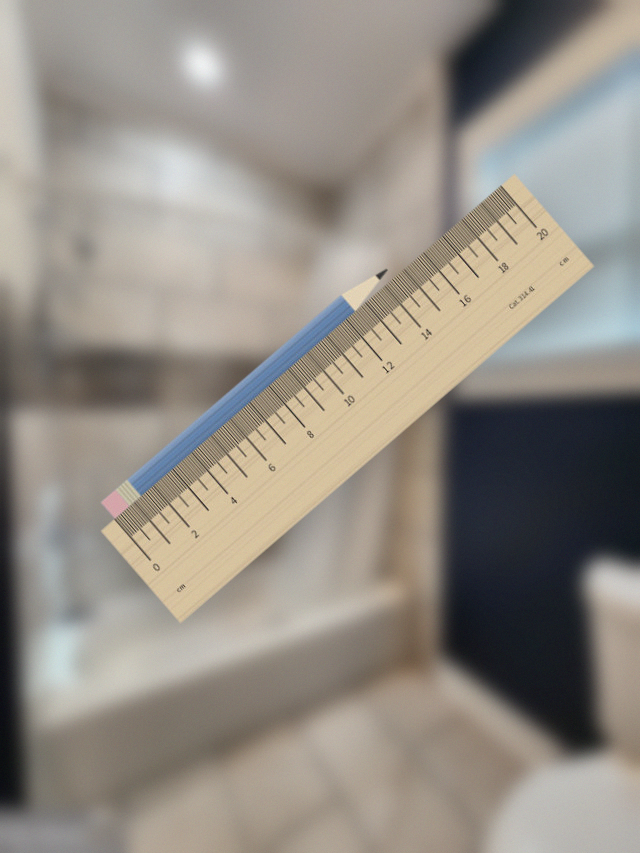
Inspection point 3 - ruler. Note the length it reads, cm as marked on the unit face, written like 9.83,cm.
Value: 14.5,cm
